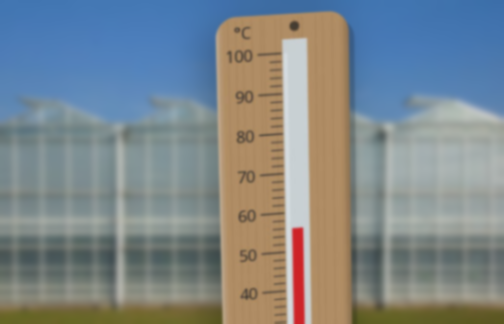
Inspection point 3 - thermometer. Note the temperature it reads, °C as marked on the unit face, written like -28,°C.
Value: 56,°C
